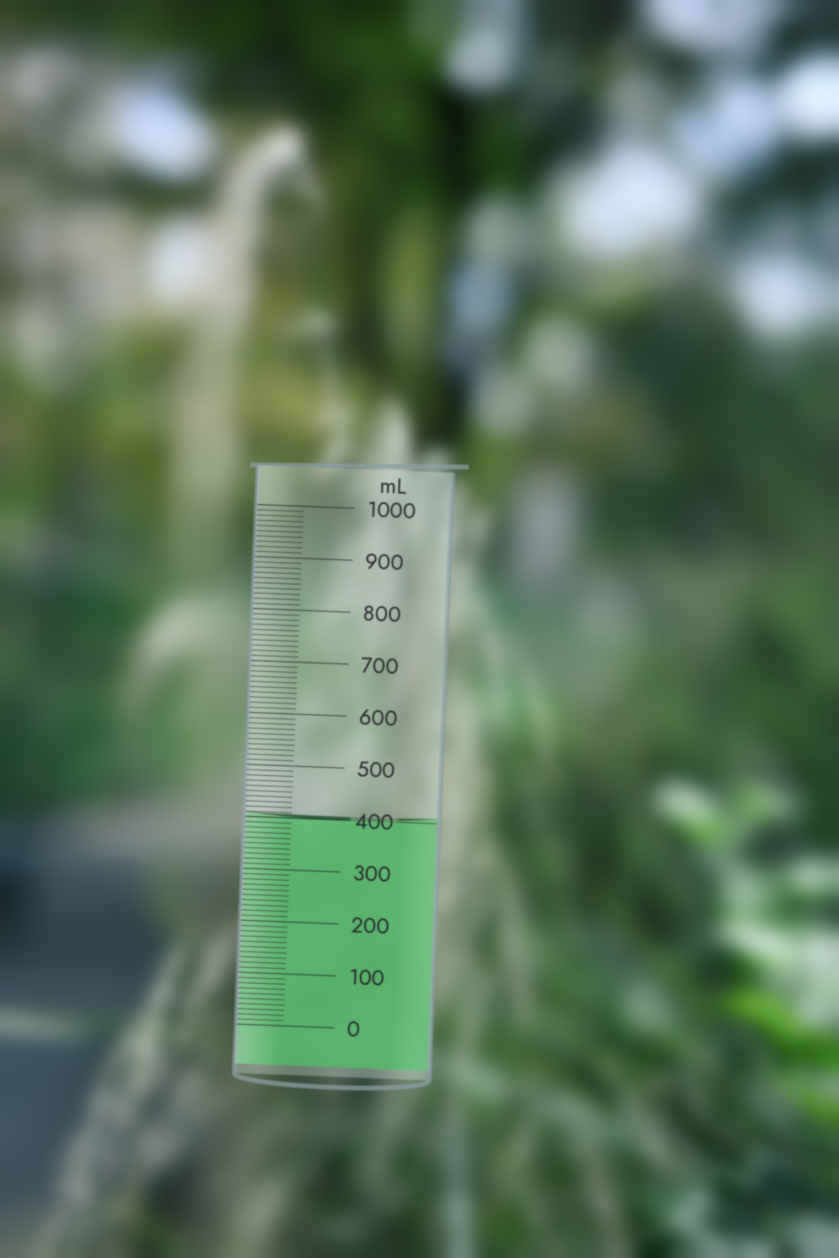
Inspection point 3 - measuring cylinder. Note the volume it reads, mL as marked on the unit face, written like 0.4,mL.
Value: 400,mL
